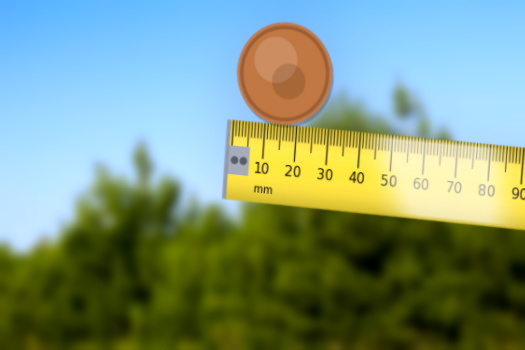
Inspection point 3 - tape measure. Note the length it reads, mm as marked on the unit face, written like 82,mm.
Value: 30,mm
